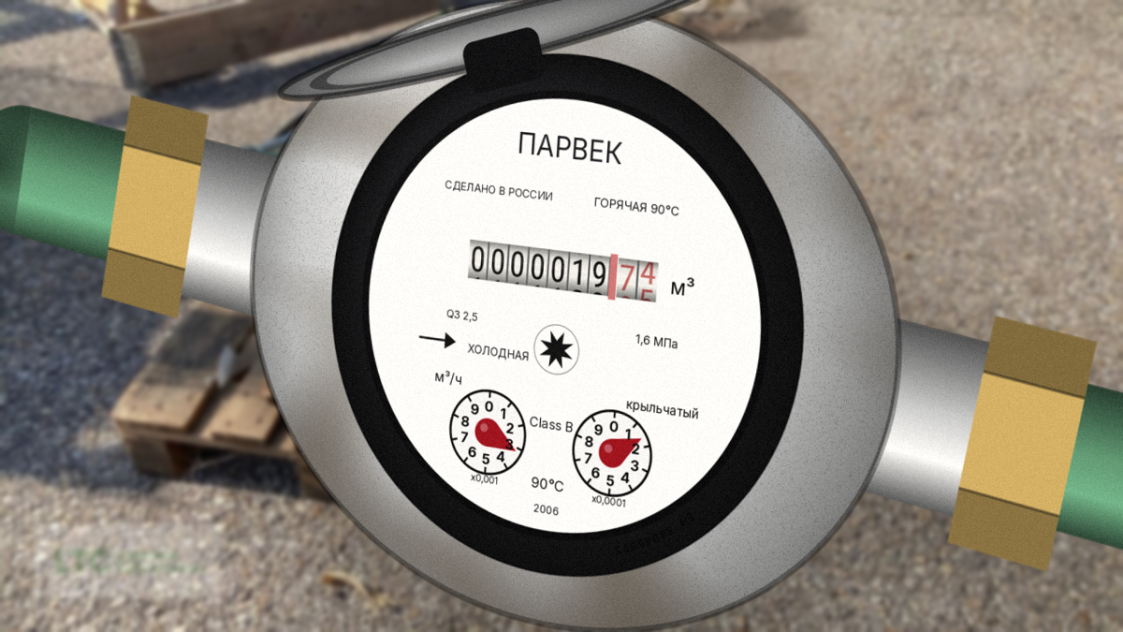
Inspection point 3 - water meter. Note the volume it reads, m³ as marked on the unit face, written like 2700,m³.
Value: 19.7431,m³
